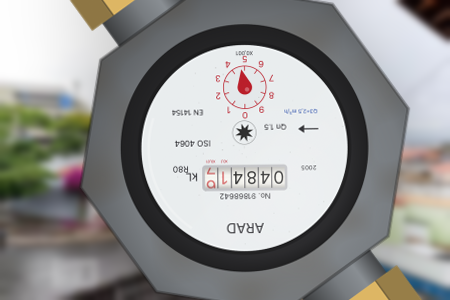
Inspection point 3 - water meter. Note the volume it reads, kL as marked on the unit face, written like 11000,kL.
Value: 484.164,kL
